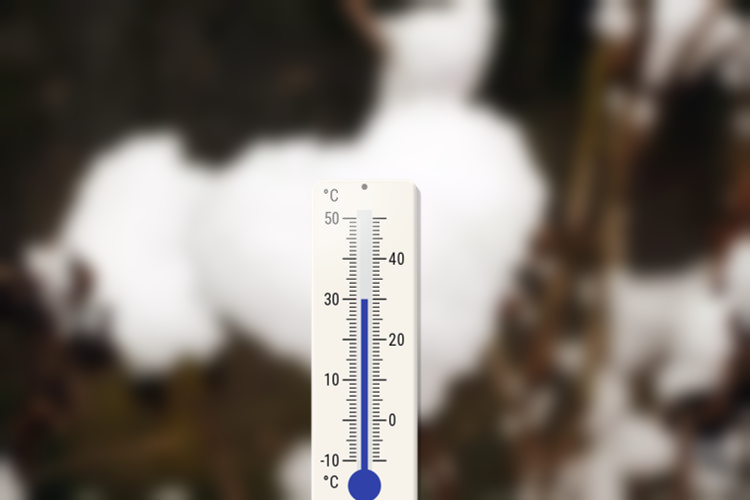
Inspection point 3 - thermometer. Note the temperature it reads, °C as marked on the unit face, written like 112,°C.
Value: 30,°C
